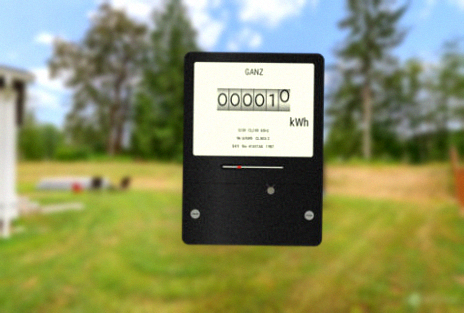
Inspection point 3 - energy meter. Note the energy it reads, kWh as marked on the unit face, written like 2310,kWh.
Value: 10,kWh
